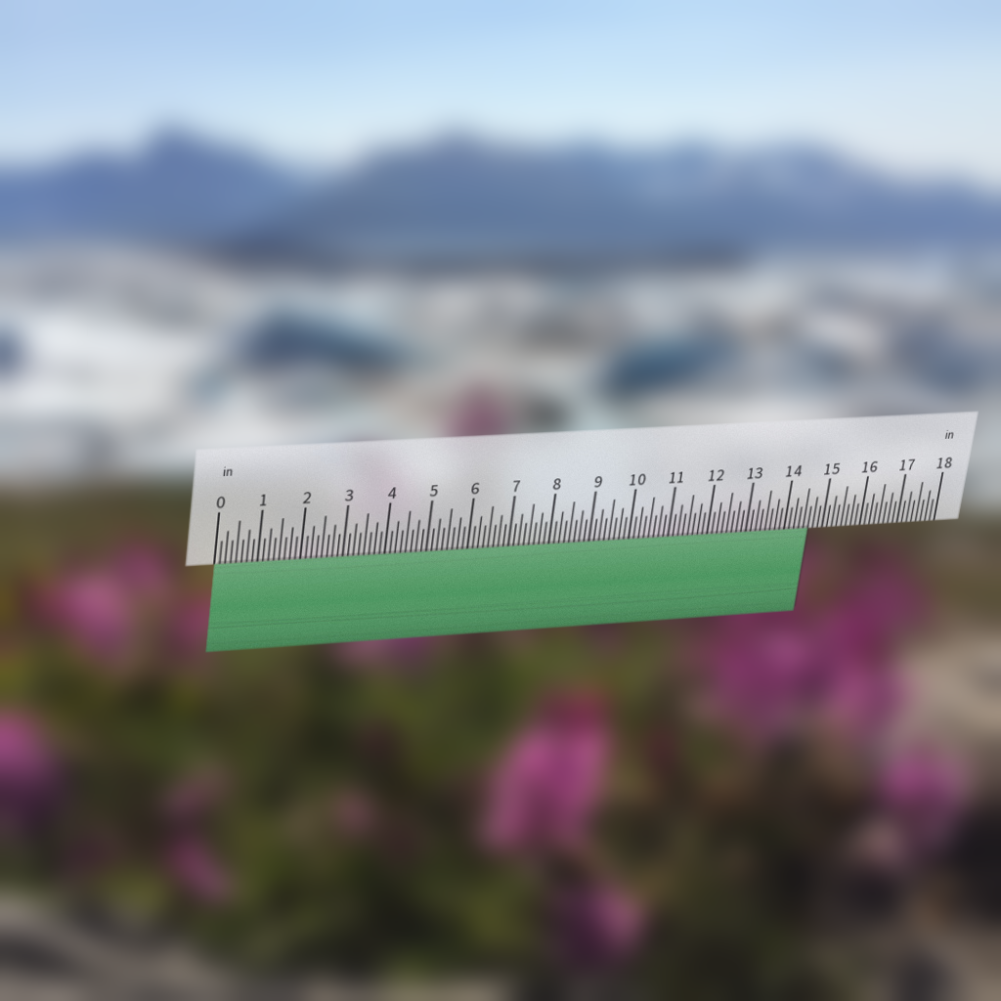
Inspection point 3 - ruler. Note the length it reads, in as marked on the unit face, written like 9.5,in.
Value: 14.625,in
